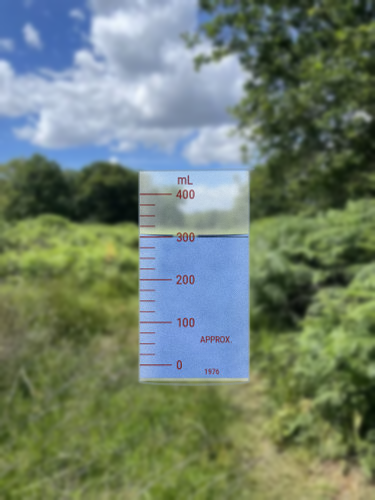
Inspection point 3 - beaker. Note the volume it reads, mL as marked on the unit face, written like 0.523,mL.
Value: 300,mL
